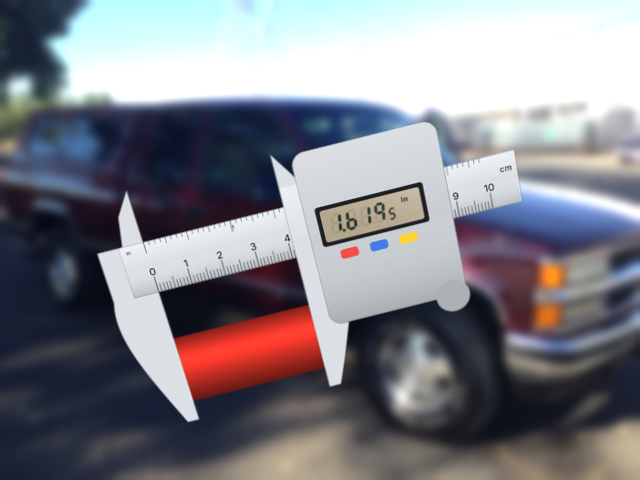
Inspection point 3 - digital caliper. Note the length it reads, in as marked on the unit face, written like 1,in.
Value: 1.6195,in
